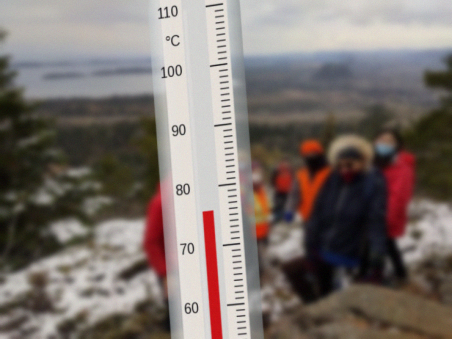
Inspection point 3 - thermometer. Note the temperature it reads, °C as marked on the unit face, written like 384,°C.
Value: 76,°C
